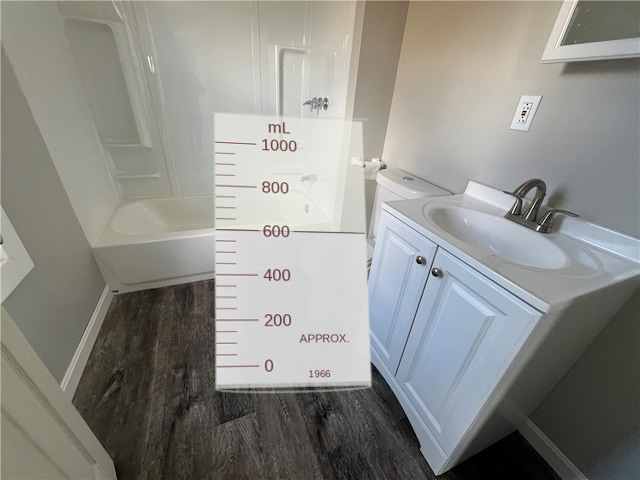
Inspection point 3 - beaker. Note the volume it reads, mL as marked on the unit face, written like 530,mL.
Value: 600,mL
